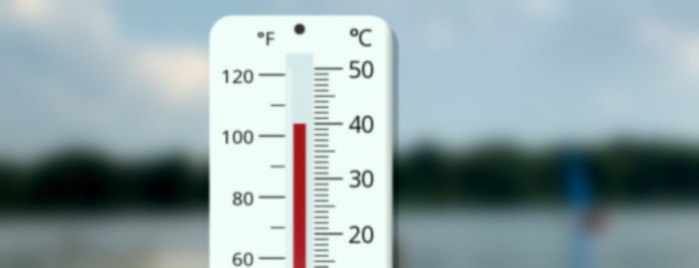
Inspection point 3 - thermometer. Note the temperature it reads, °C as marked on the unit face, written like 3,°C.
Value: 40,°C
